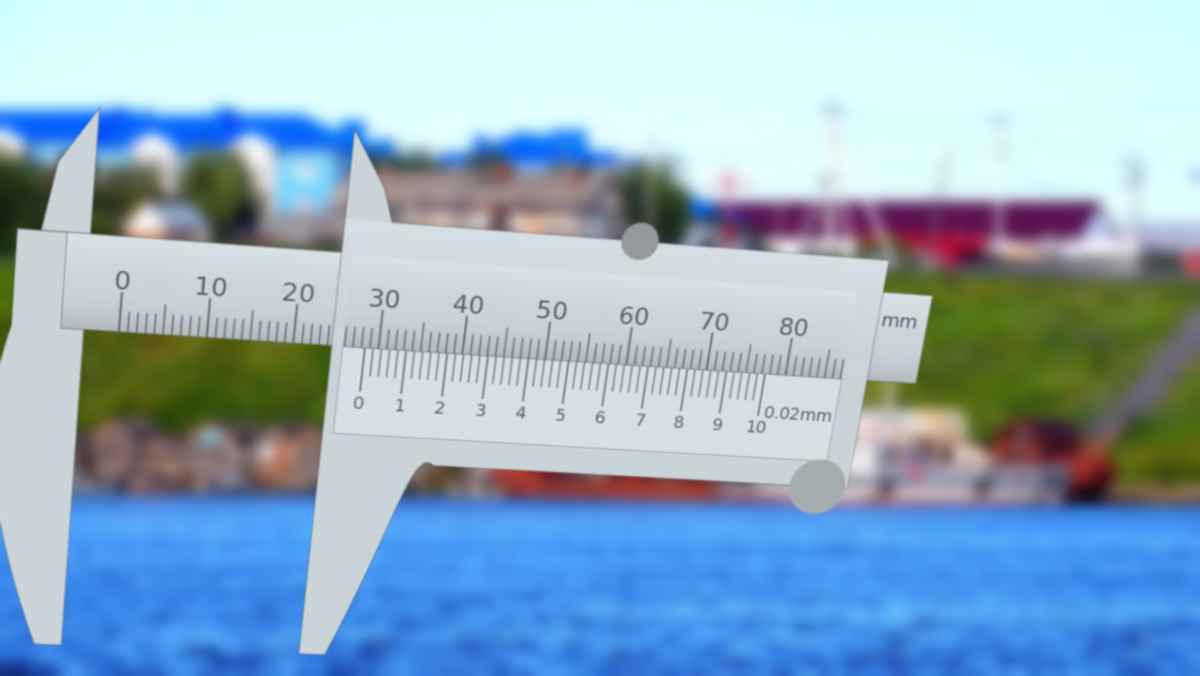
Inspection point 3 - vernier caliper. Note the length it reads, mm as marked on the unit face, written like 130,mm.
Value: 28.4,mm
